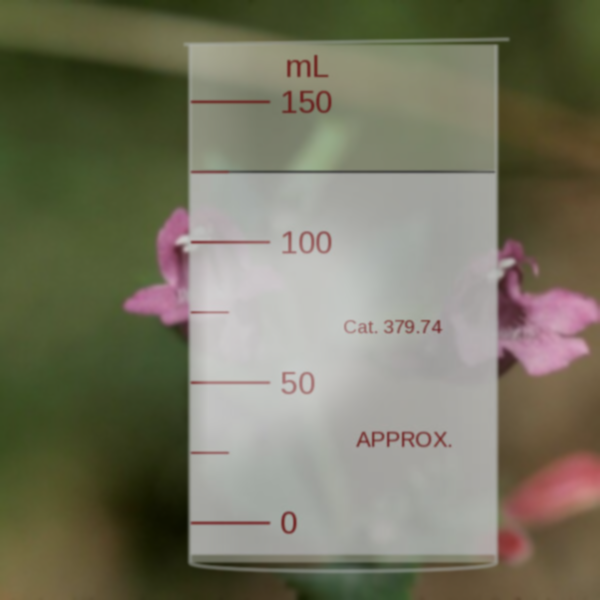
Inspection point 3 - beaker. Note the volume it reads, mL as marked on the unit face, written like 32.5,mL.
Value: 125,mL
